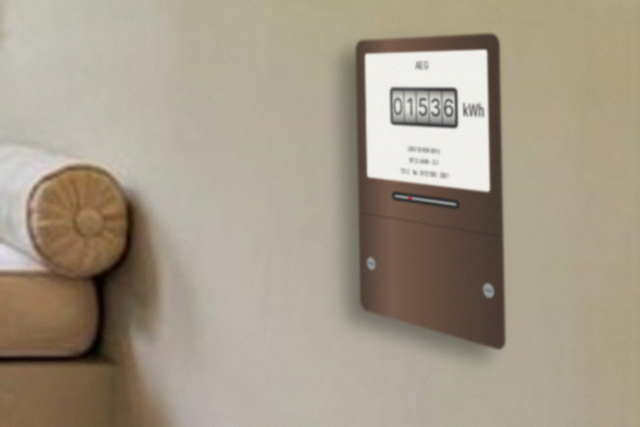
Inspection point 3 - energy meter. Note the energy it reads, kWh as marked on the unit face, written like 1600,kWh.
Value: 1536,kWh
